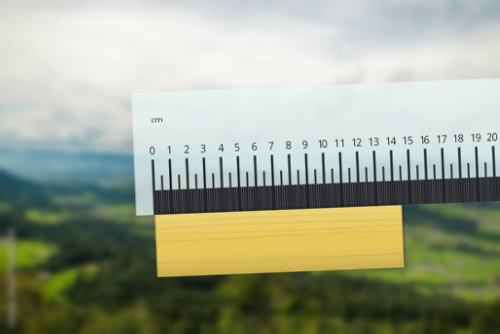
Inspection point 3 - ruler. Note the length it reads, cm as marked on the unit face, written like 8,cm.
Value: 14.5,cm
